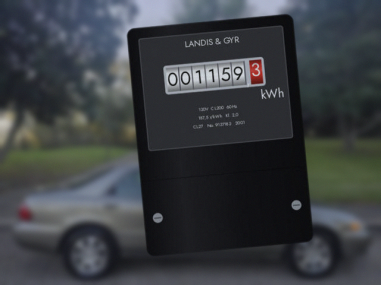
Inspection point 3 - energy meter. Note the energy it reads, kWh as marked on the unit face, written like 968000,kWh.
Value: 1159.3,kWh
